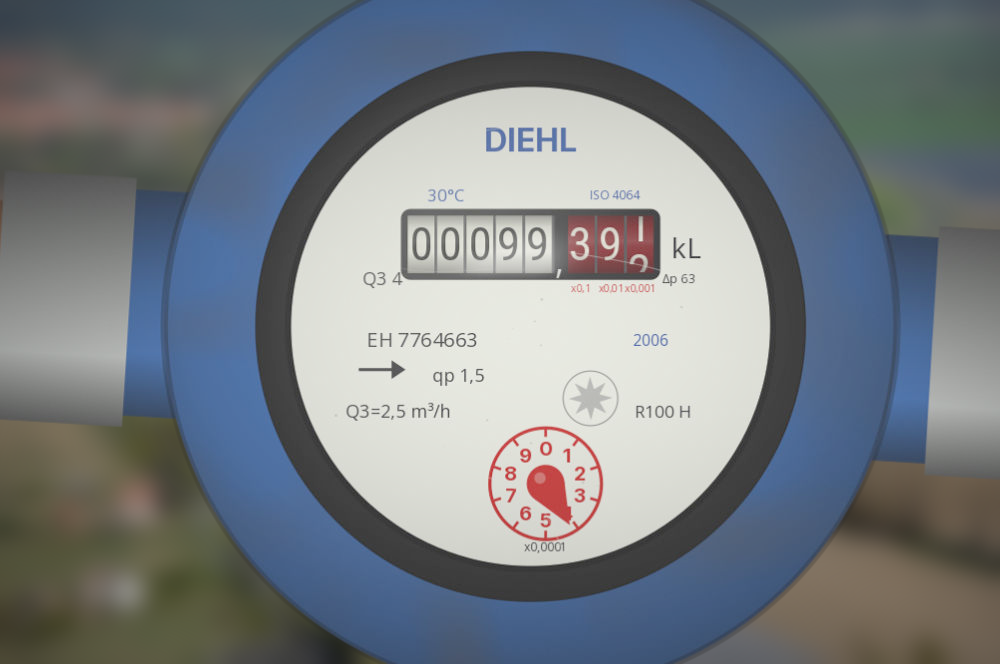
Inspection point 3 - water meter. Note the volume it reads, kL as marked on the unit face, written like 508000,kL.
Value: 99.3914,kL
